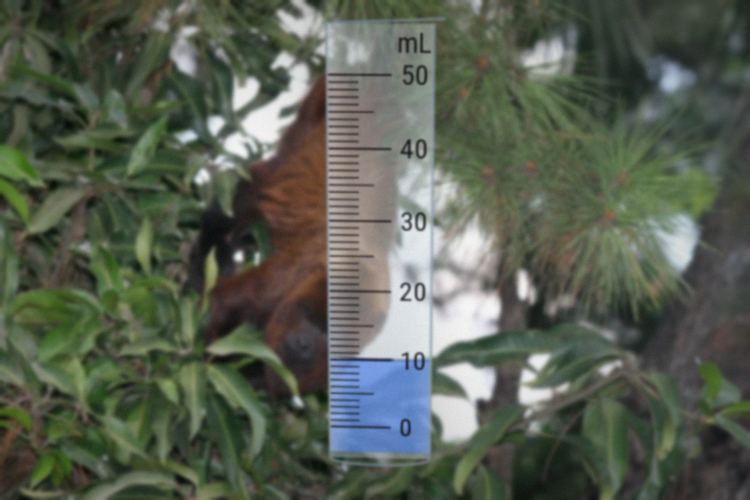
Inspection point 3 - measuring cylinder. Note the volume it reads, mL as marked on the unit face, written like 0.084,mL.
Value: 10,mL
